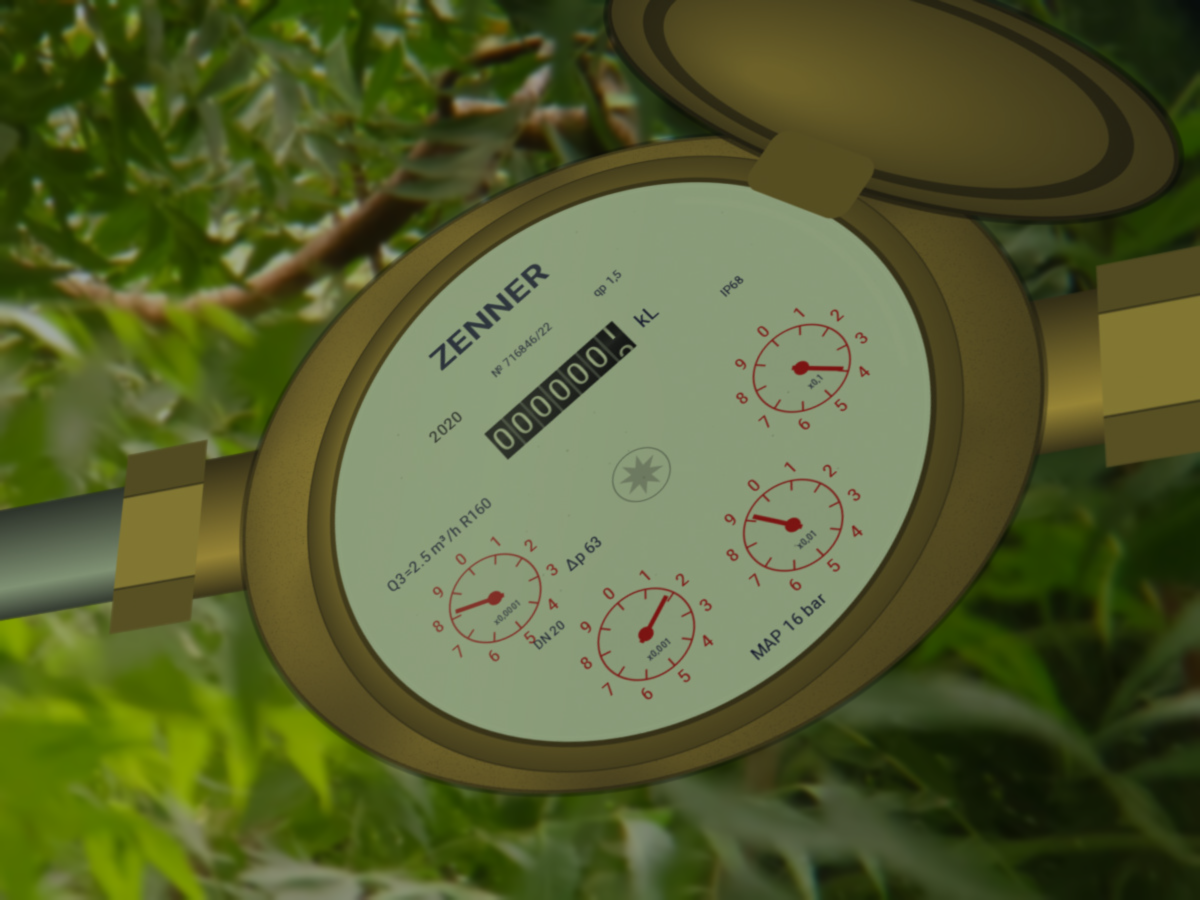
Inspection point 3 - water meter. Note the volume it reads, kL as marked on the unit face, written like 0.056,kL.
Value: 1.3918,kL
